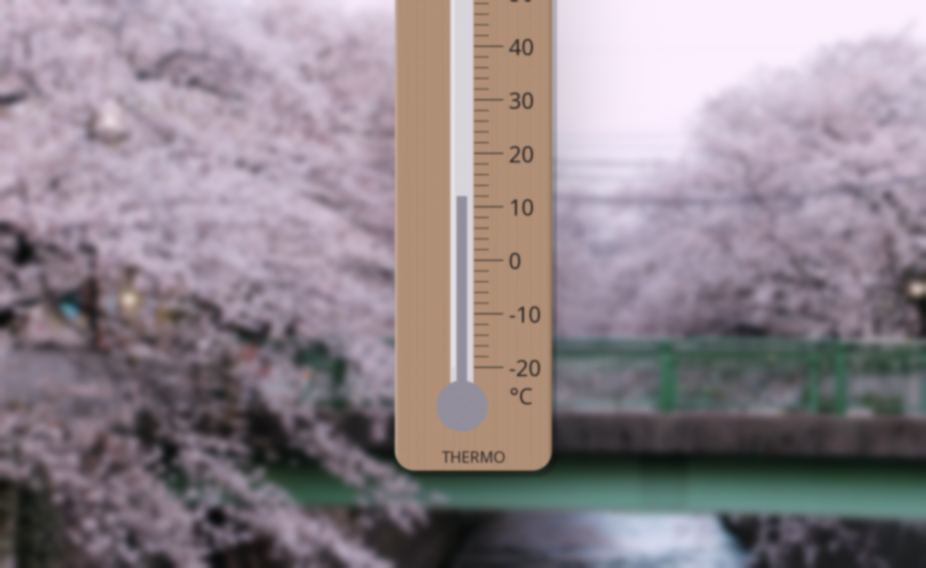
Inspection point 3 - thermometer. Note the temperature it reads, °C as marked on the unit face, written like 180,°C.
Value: 12,°C
